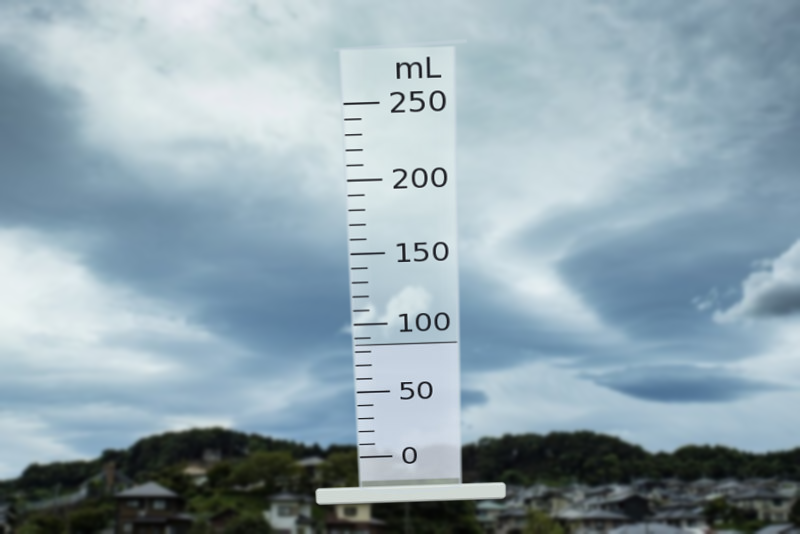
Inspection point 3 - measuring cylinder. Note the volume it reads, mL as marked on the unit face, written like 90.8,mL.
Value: 85,mL
